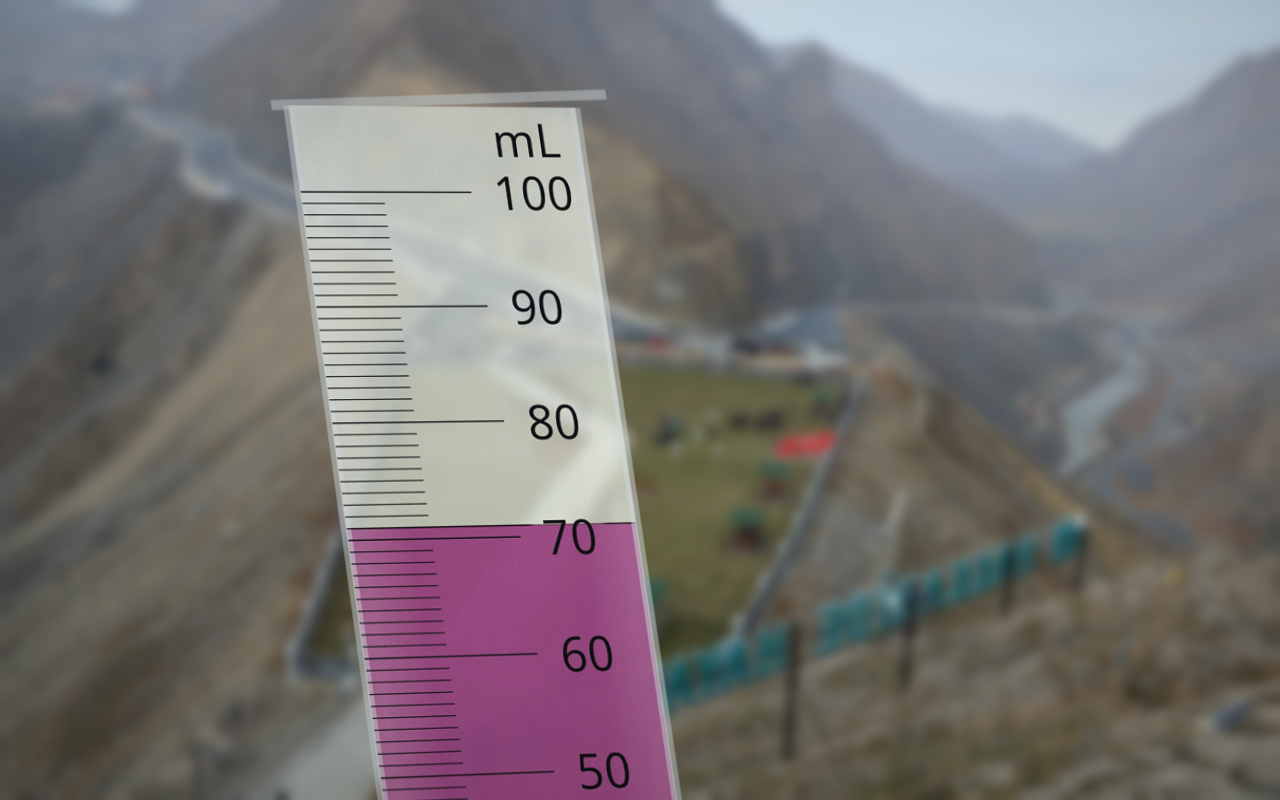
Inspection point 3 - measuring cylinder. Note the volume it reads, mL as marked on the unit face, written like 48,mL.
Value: 71,mL
